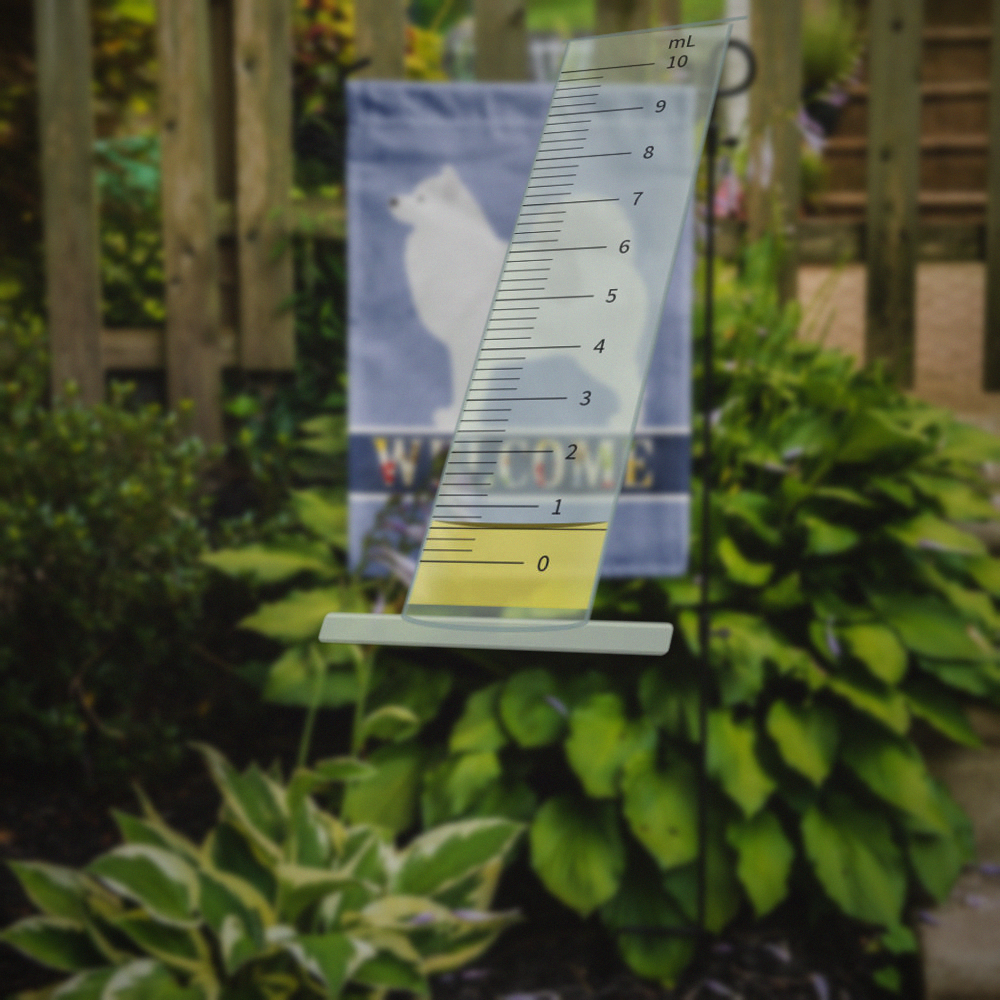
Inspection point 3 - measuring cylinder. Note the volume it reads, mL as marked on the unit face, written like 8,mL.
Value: 0.6,mL
